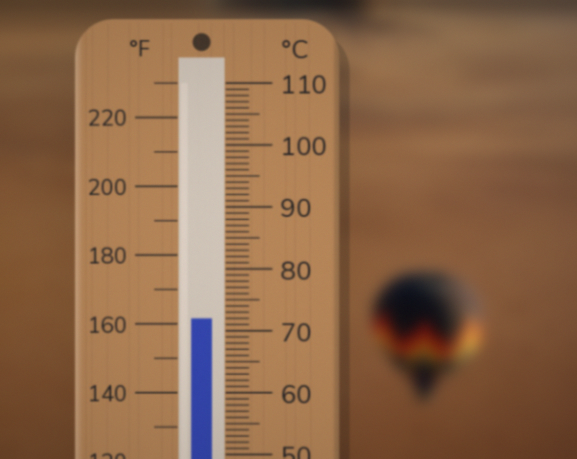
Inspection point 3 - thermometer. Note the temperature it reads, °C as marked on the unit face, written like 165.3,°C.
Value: 72,°C
